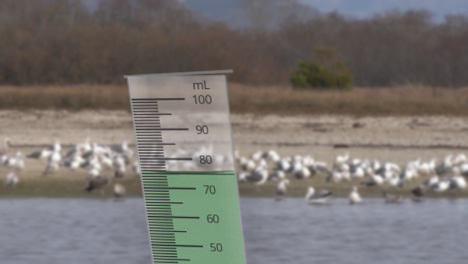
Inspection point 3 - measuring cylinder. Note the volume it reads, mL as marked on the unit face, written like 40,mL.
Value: 75,mL
